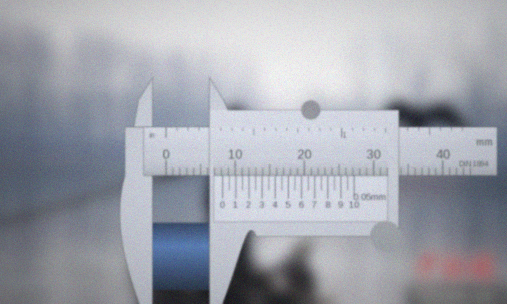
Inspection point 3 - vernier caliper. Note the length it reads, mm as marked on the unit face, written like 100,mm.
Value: 8.2,mm
